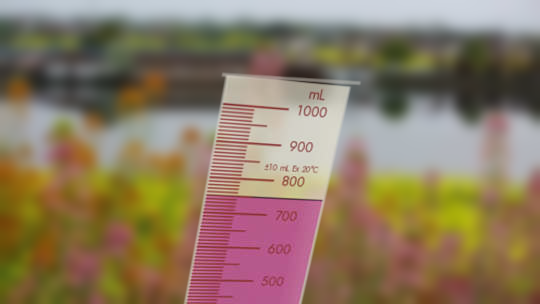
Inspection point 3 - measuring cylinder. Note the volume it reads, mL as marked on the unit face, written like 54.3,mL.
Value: 750,mL
